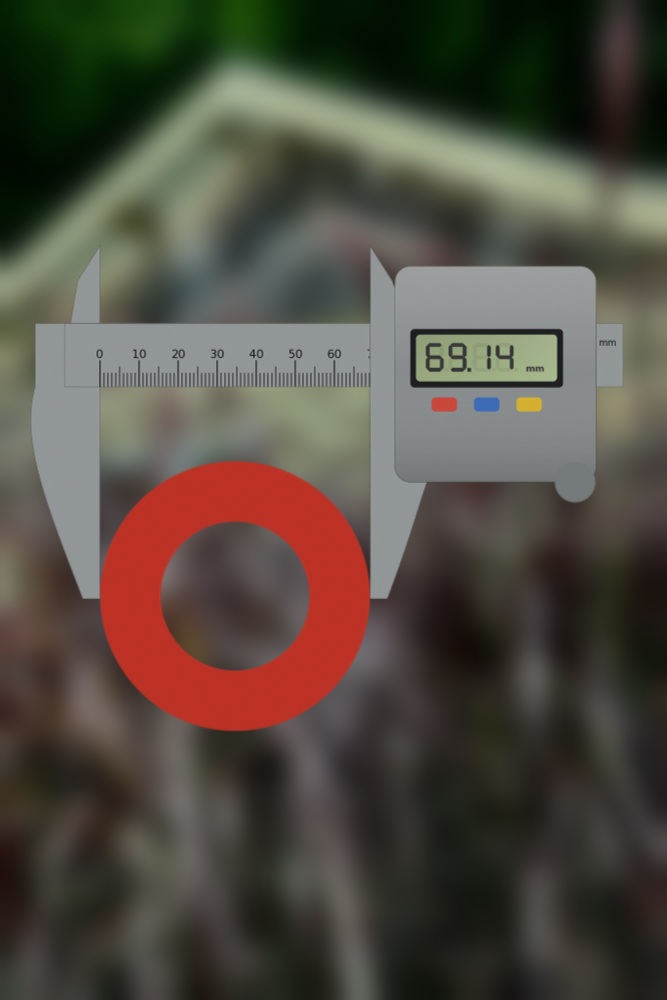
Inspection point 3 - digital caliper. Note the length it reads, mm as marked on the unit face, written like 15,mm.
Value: 69.14,mm
